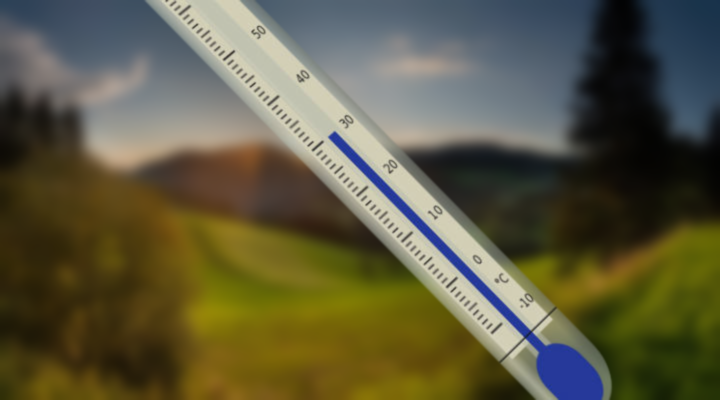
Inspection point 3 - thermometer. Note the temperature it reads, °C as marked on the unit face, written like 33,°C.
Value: 30,°C
